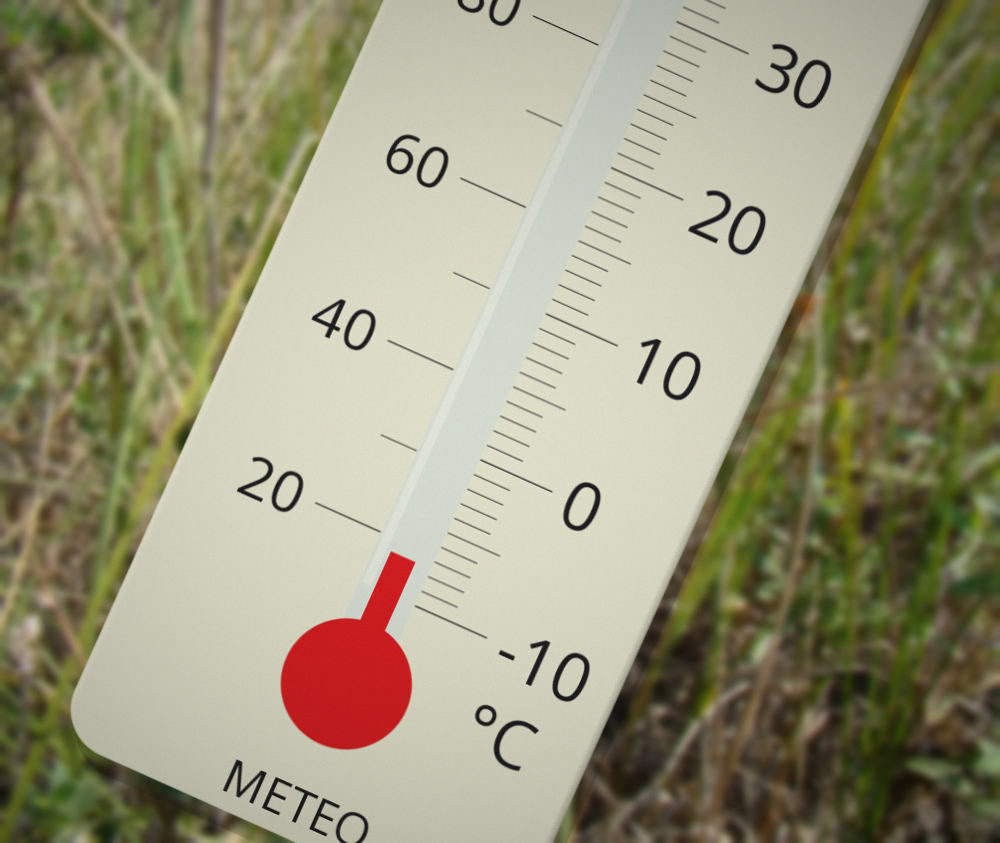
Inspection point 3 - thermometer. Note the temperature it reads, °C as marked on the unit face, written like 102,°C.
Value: -7.5,°C
